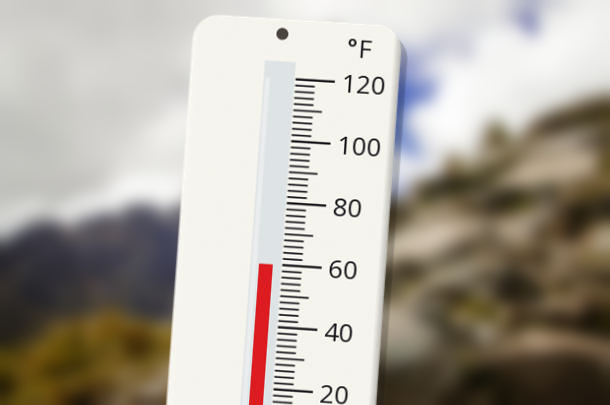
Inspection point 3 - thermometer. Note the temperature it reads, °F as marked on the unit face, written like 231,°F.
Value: 60,°F
